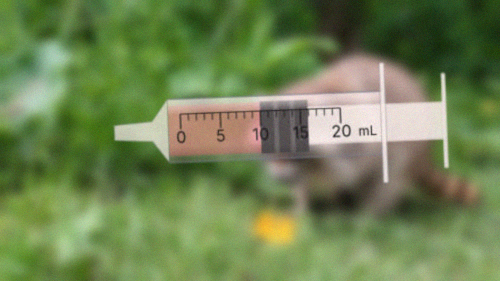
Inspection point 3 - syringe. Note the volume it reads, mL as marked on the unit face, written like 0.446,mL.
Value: 10,mL
